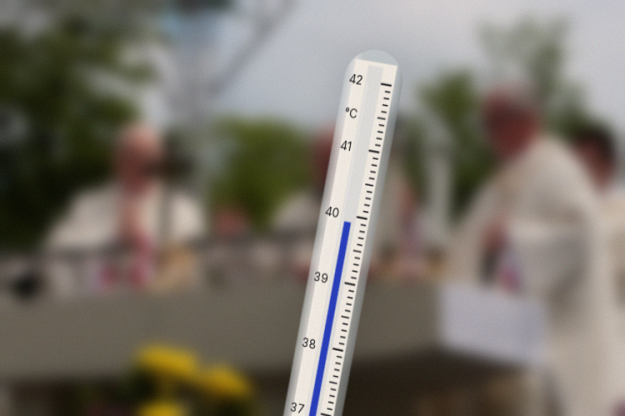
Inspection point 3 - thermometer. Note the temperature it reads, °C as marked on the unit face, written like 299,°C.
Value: 39.9,°C
